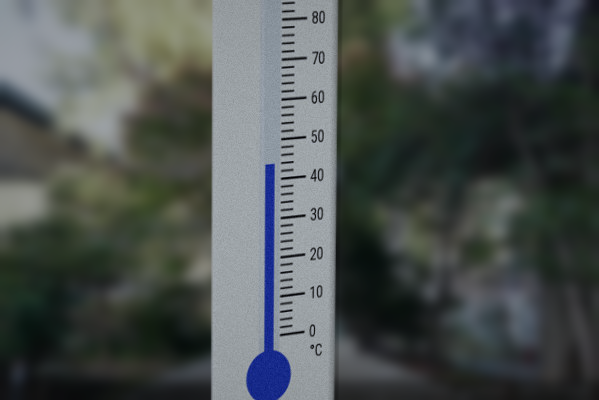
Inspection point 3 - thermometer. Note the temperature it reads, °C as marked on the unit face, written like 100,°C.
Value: 44,°C
